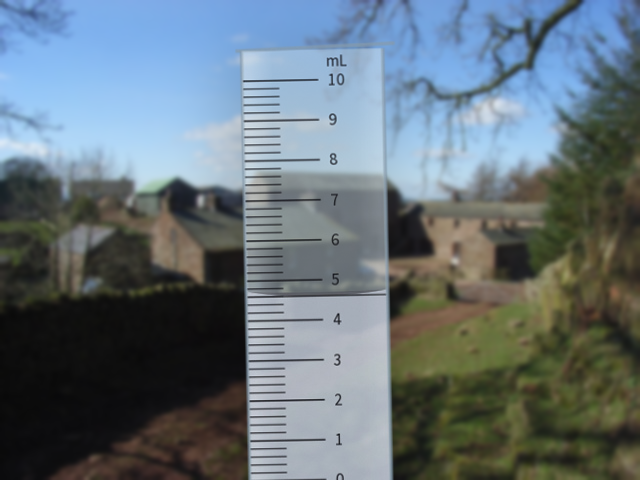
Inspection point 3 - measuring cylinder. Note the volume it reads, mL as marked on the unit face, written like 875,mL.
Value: 4.6,mL
